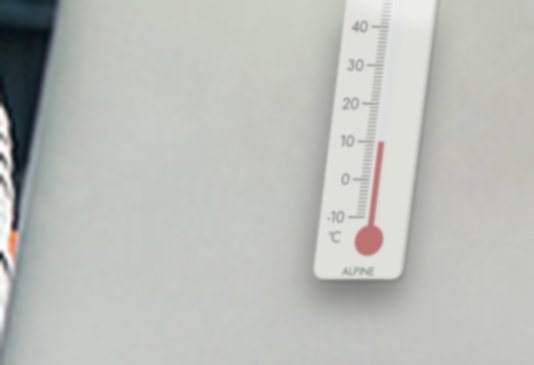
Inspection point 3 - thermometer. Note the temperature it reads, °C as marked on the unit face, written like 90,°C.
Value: 10,°C
